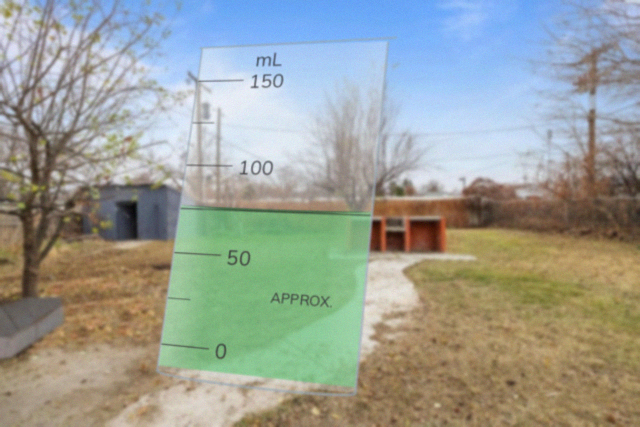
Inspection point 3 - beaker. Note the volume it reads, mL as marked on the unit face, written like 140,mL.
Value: 75,mL
